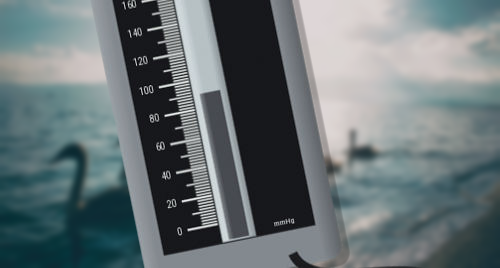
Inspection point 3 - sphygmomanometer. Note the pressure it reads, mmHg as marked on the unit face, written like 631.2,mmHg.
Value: 90,mmHg
